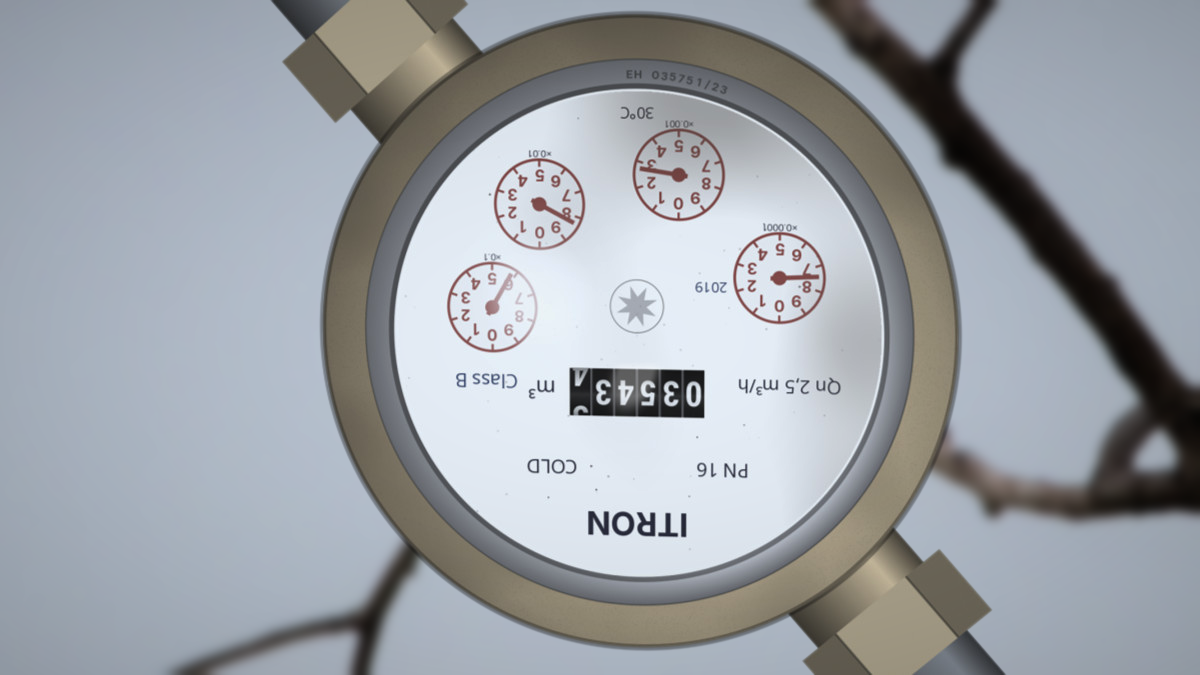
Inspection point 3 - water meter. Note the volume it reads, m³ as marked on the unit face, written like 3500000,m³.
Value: 35433.5827,m³
